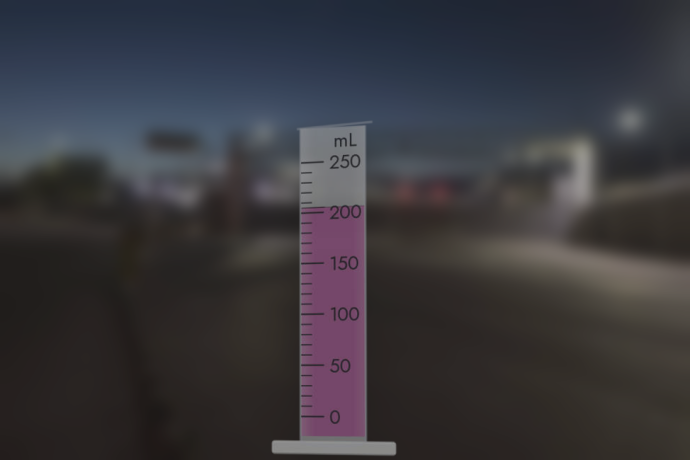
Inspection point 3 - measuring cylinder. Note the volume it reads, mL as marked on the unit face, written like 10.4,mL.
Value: 205,mL
